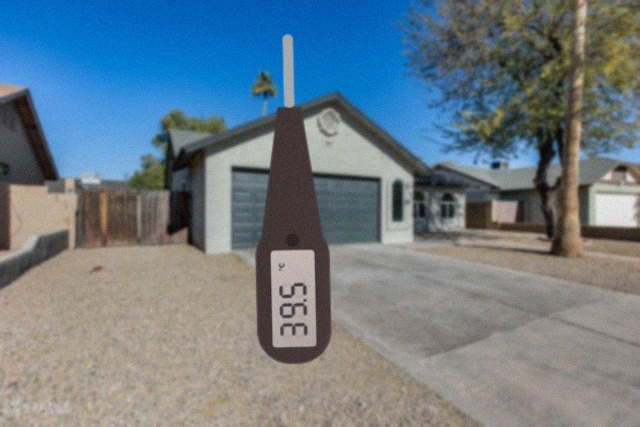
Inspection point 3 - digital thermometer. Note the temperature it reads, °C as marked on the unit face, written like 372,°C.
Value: 39.5,°C
